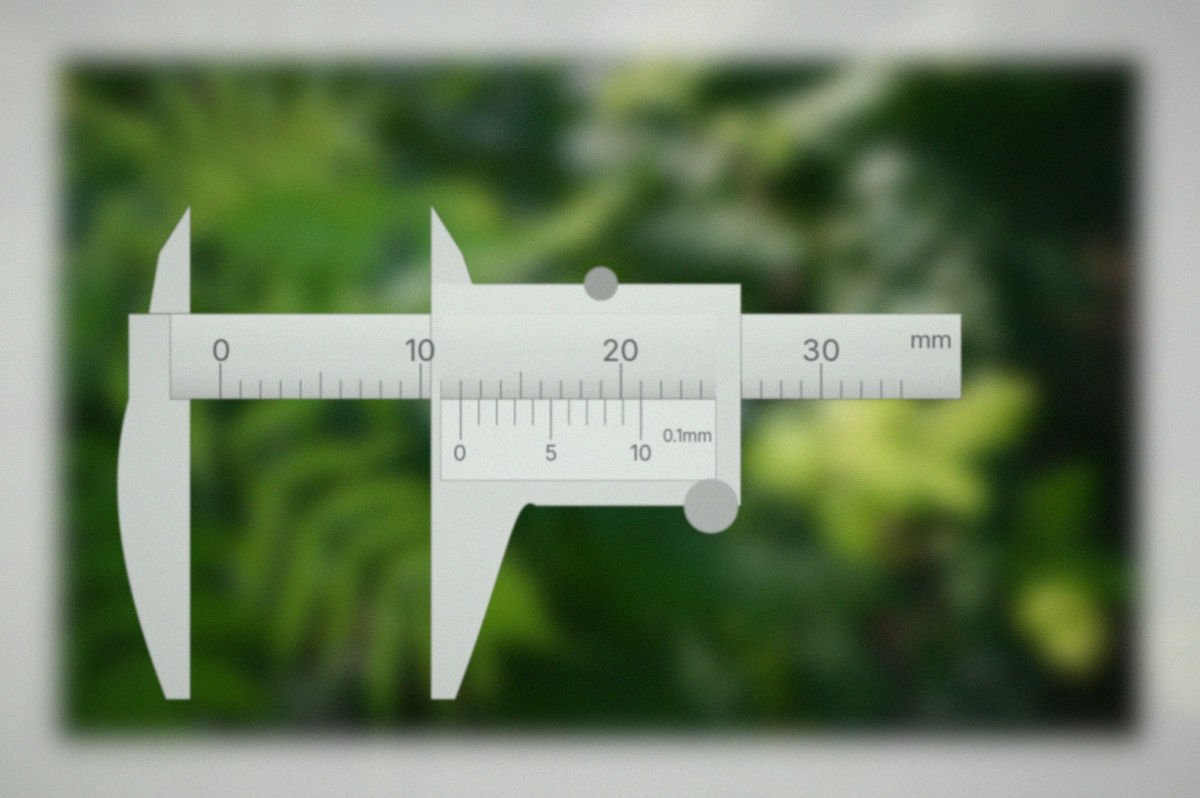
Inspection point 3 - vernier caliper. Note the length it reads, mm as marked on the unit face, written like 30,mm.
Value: 12.0,mm
